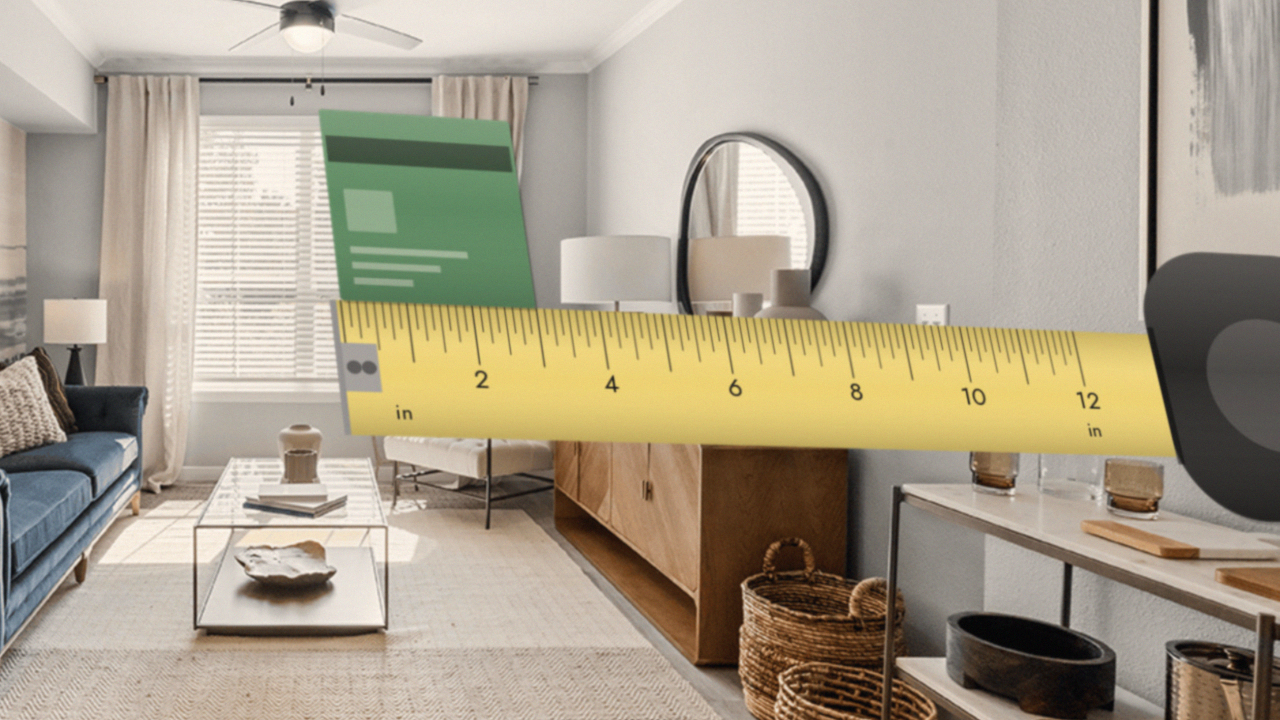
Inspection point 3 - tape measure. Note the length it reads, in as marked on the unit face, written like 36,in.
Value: 3,in
